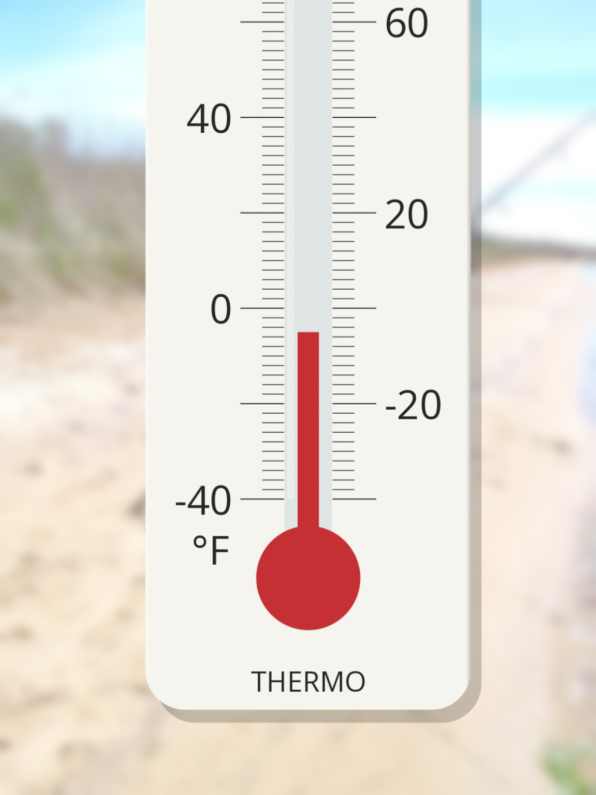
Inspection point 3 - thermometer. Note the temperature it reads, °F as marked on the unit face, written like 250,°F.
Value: -5,°F
